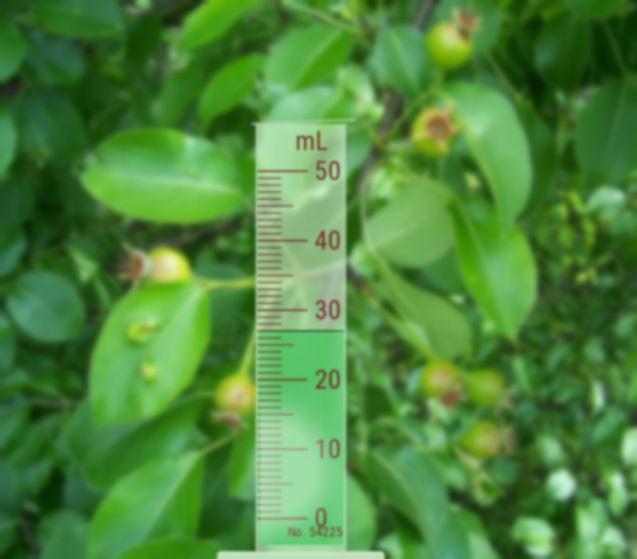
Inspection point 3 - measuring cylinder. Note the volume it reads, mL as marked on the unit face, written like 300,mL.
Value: 27,mL
